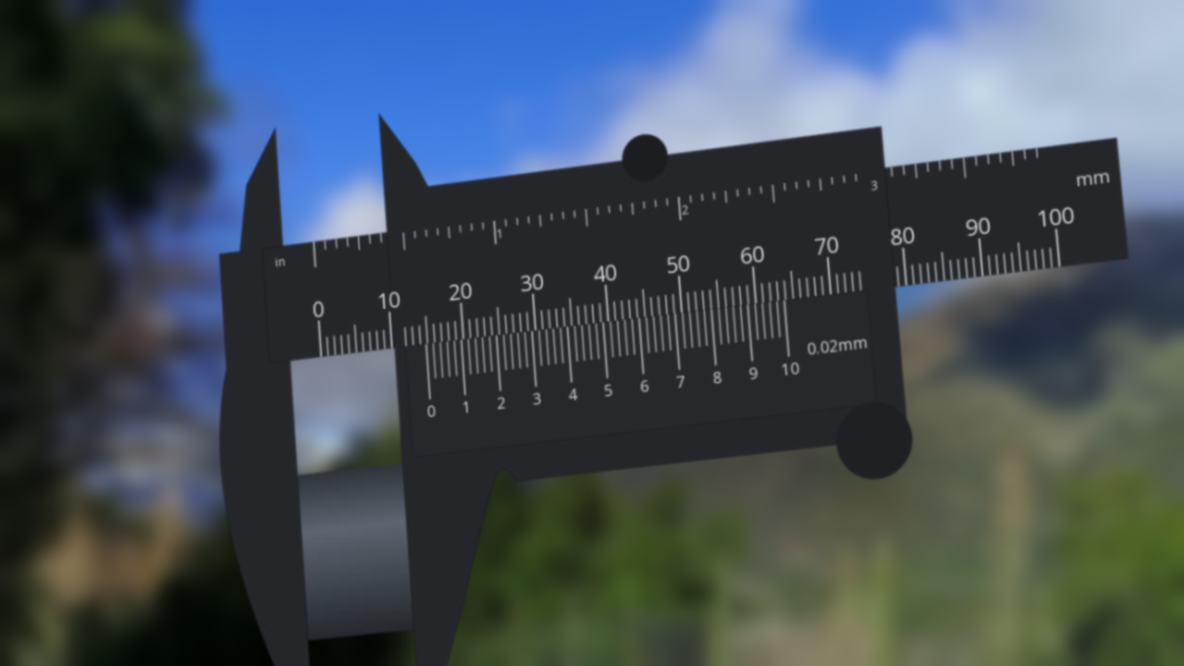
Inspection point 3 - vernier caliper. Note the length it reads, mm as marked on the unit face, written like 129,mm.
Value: 14.8,mm
